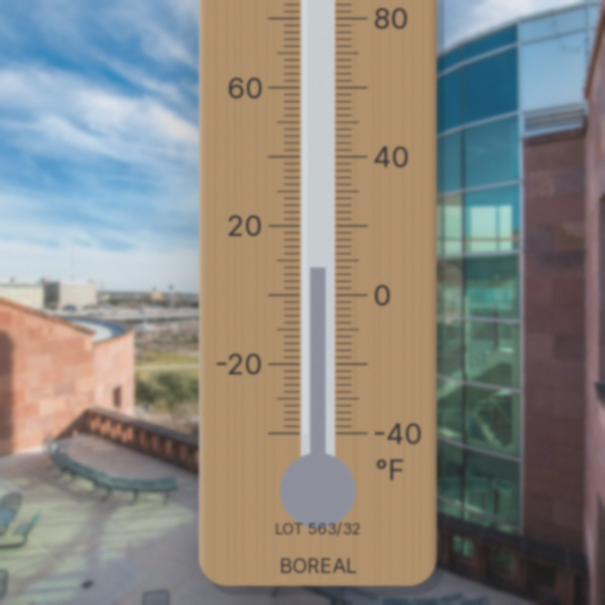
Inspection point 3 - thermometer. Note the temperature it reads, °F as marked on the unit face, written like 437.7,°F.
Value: 8,°F
